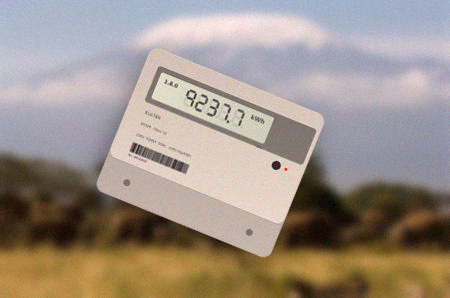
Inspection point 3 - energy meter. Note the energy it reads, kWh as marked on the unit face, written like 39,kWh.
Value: 9237.7,kWh
